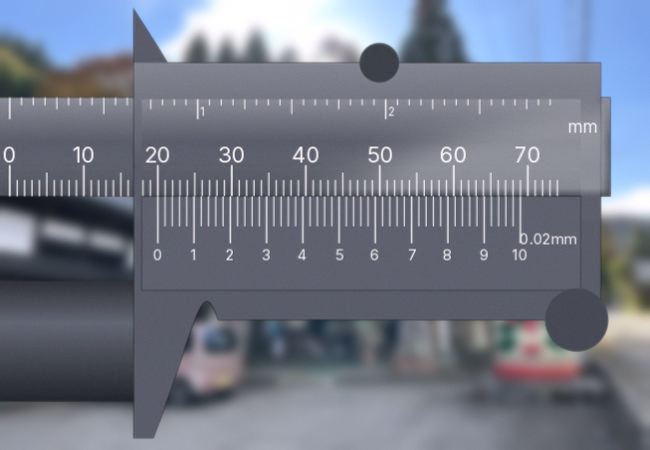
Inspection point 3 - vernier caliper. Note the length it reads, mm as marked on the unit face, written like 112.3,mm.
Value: 20.0,mm
